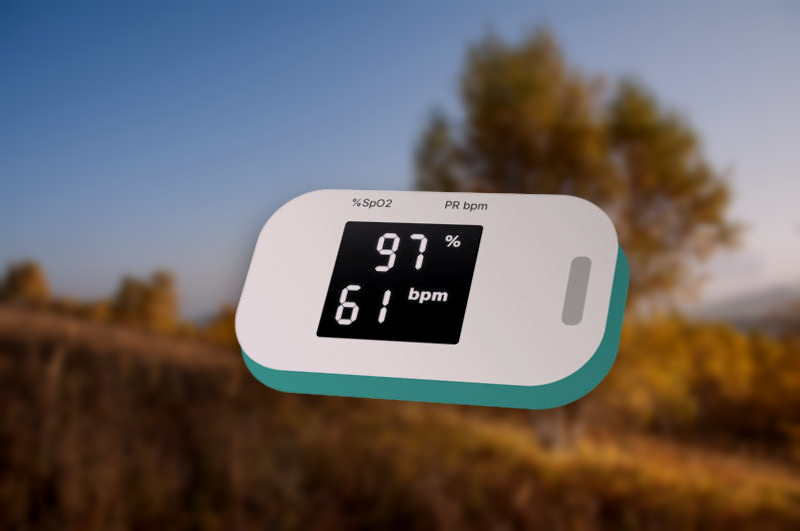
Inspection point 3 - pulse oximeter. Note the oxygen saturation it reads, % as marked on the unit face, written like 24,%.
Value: 97,%
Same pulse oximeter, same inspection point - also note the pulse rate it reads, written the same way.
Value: 61,bpm
